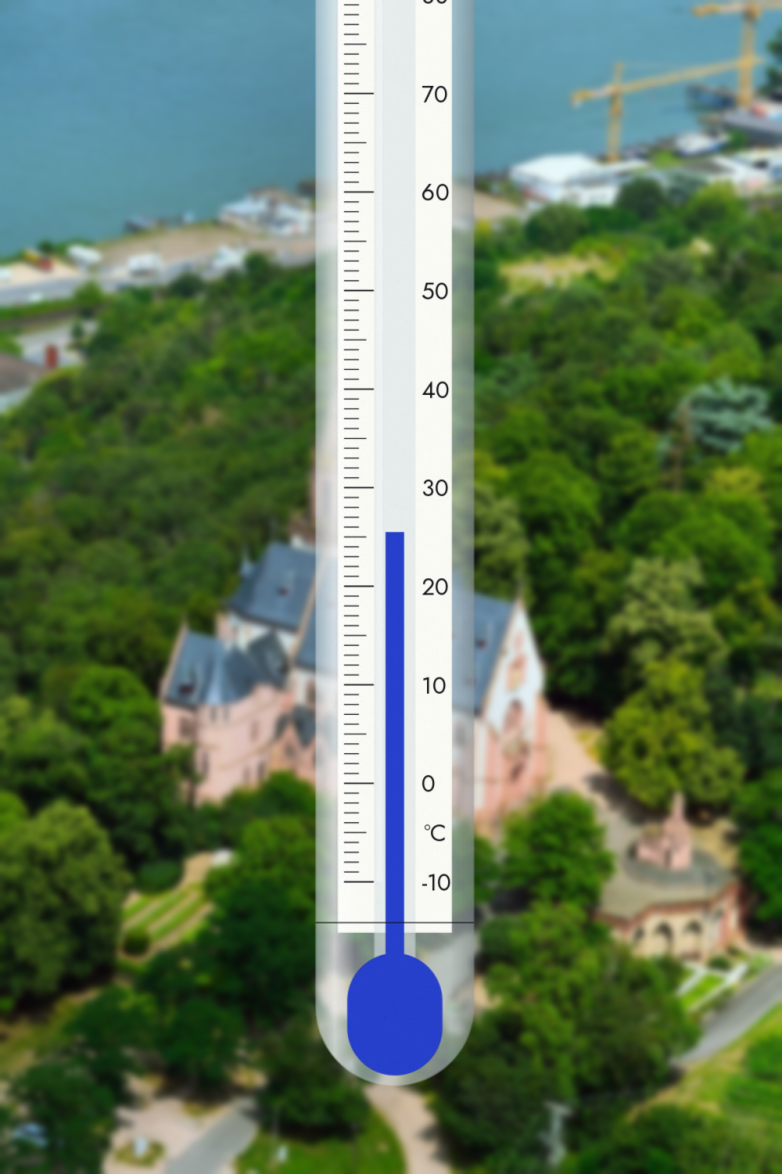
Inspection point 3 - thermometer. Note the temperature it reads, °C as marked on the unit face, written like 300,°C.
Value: 25.5,°C
